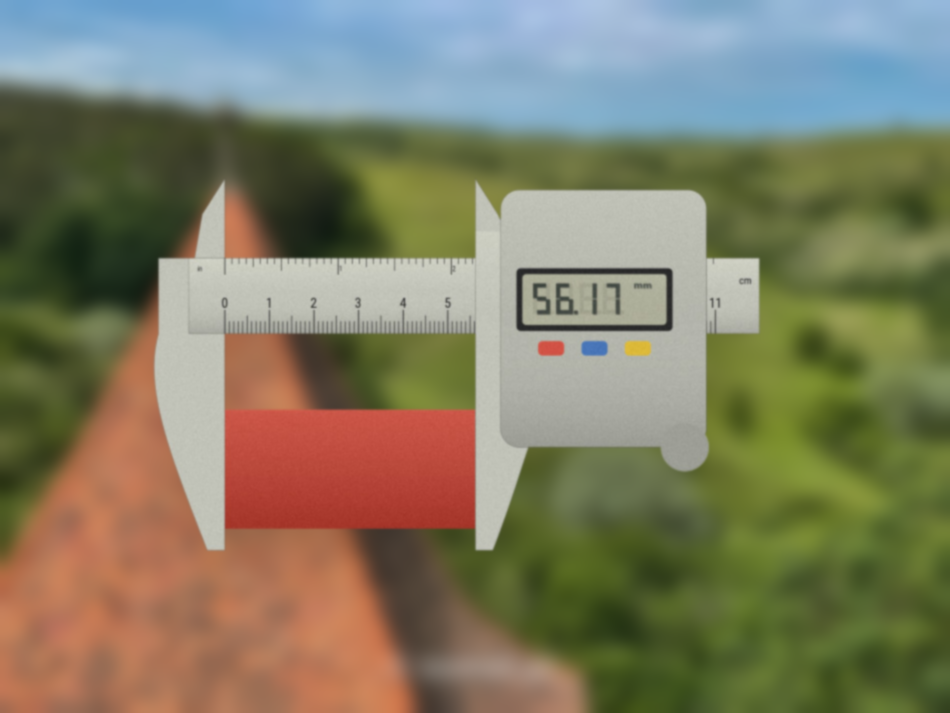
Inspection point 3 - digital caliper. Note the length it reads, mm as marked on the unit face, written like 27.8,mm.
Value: 56.17,mm
